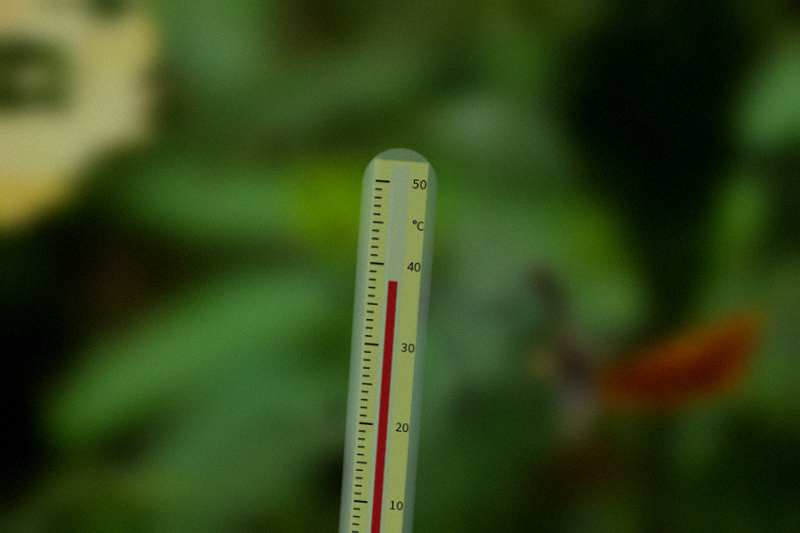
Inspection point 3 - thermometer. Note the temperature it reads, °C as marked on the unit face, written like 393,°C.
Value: 38,°C
